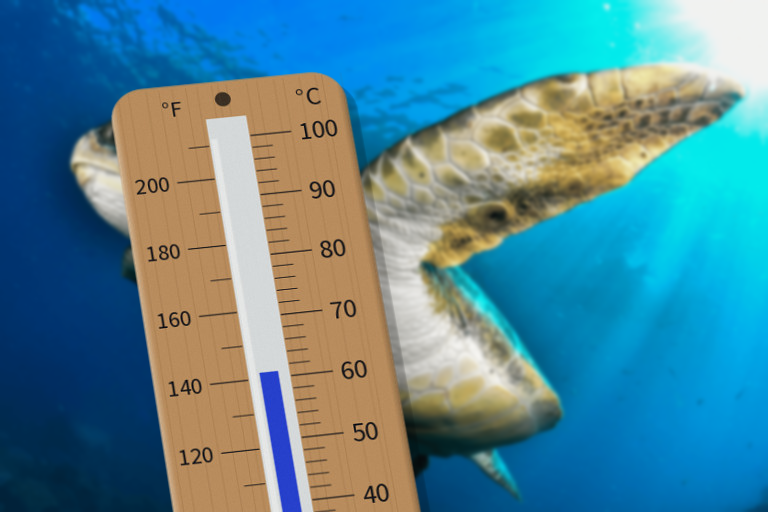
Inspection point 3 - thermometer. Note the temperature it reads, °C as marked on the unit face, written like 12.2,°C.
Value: 61,°C
